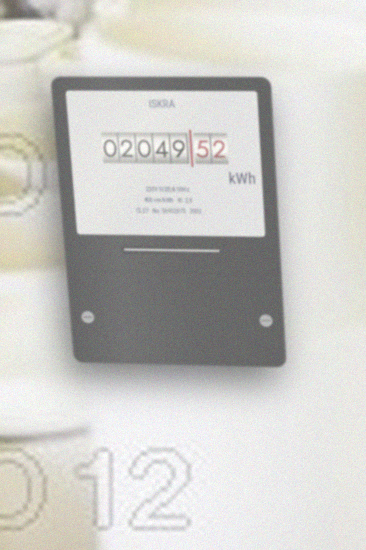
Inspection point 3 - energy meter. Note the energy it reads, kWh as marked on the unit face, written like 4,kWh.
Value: 2049.52,kWh
